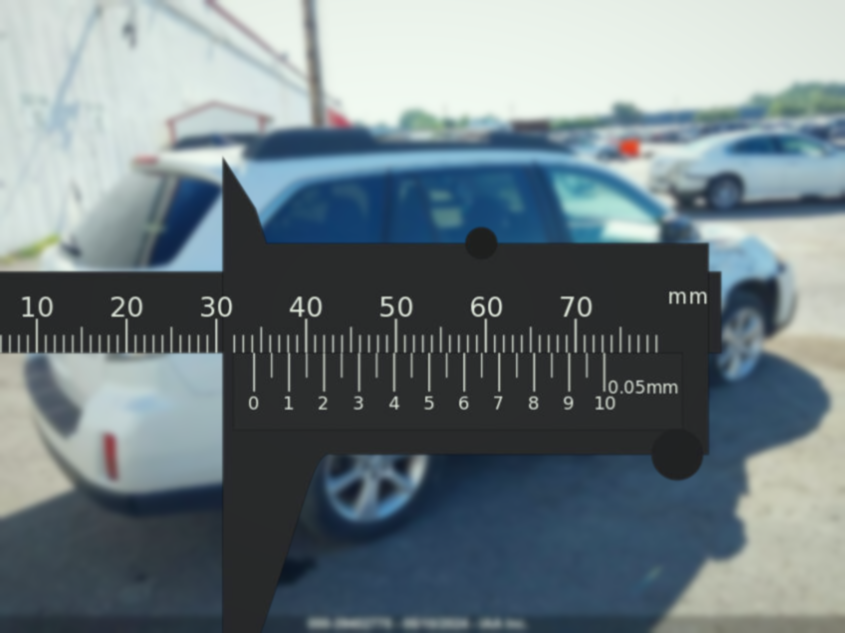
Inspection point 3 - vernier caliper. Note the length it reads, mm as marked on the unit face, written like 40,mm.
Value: 34.2,mm
